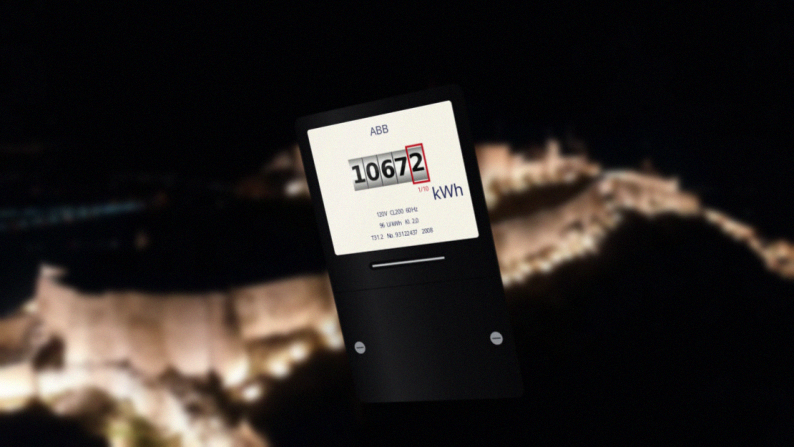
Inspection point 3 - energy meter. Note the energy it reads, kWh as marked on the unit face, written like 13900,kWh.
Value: 1067.2,kWh
